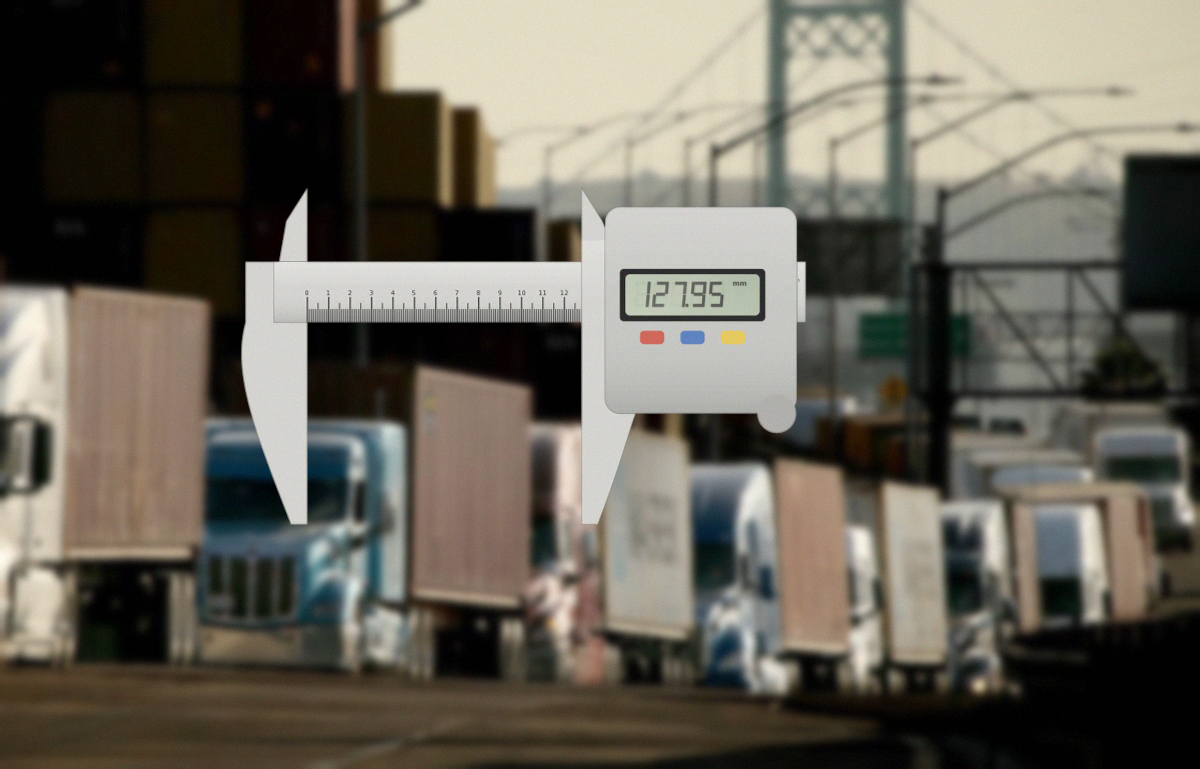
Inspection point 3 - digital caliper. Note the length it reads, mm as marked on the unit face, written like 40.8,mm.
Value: 127.95,mm
